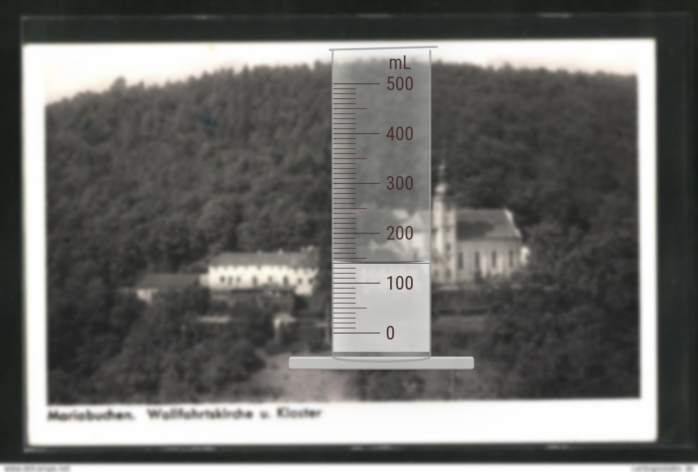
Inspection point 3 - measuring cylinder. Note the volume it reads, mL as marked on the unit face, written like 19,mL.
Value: 140,mL
